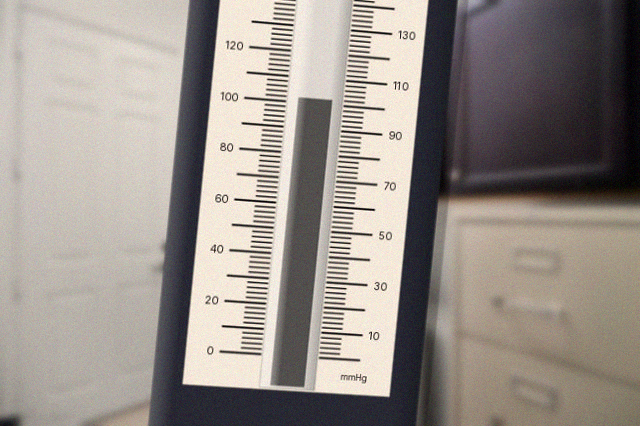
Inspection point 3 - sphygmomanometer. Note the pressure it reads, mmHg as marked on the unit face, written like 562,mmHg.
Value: 102,mmHg
